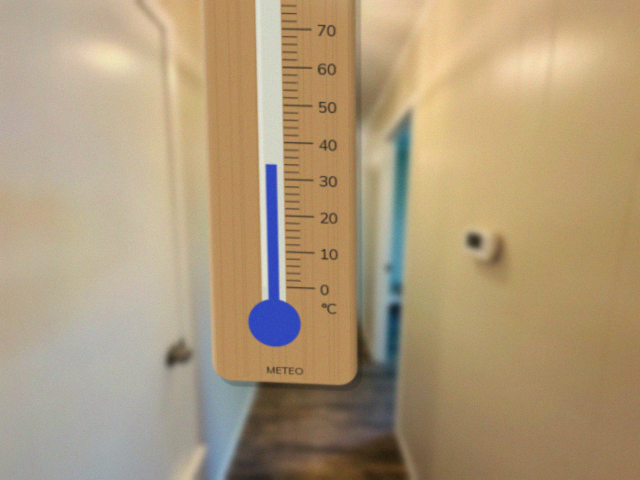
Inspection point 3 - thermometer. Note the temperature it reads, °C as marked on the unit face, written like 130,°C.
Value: 34,°C
